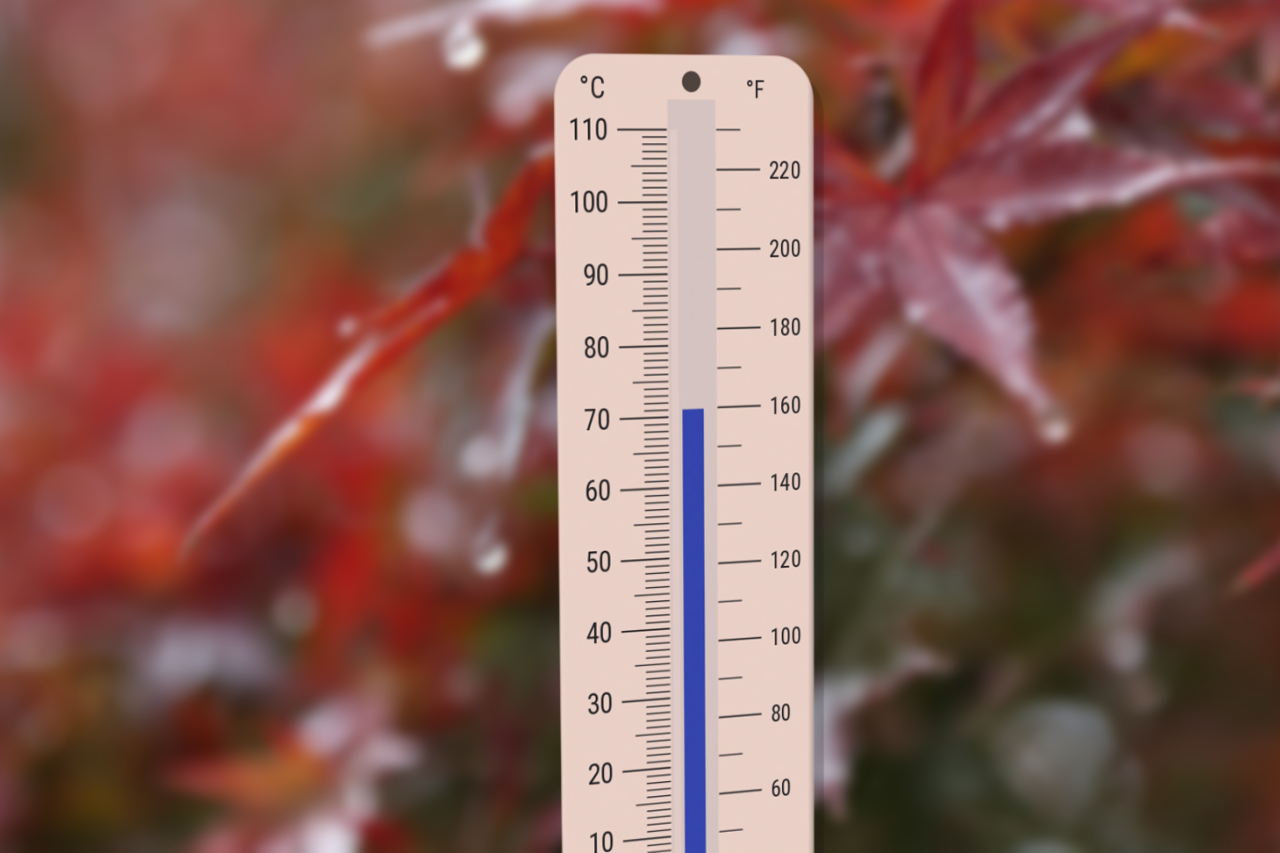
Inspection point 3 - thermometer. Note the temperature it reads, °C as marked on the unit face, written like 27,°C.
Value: 71,°C
